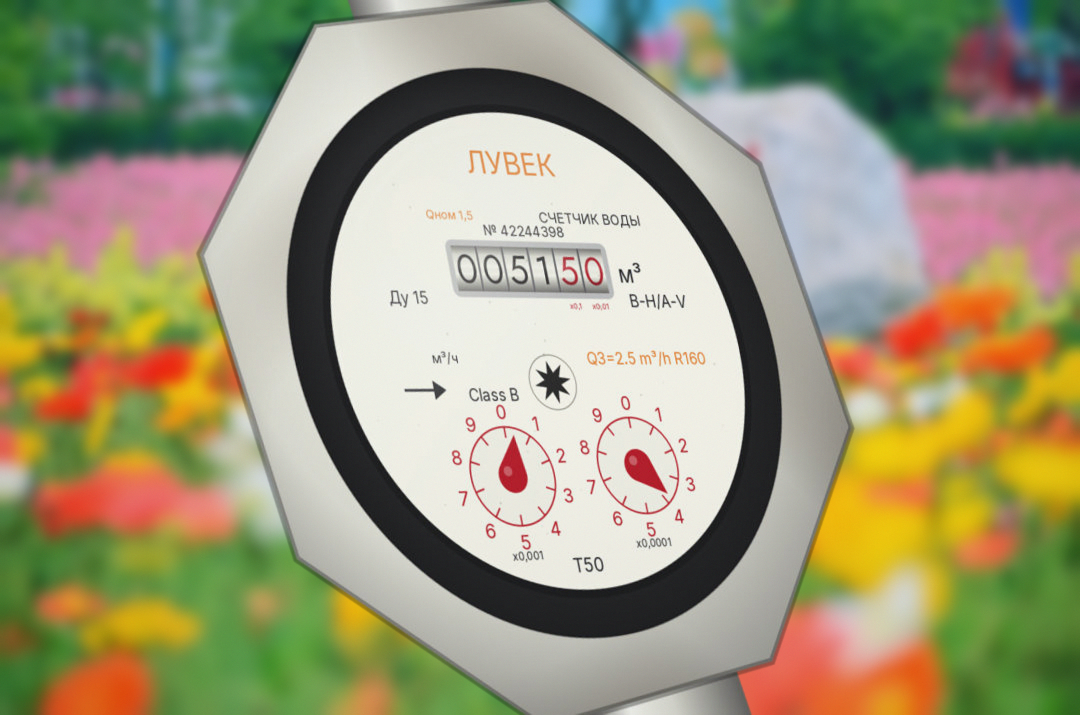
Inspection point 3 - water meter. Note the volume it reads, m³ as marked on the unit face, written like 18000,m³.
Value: 51.5003,m³
